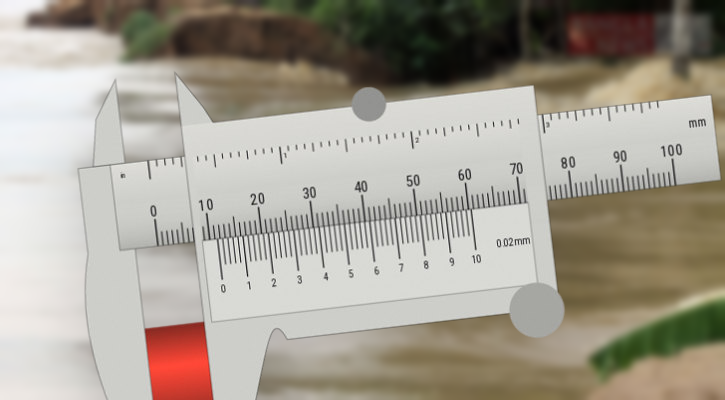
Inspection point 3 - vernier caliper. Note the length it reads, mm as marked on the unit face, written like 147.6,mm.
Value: 11.5,mm
